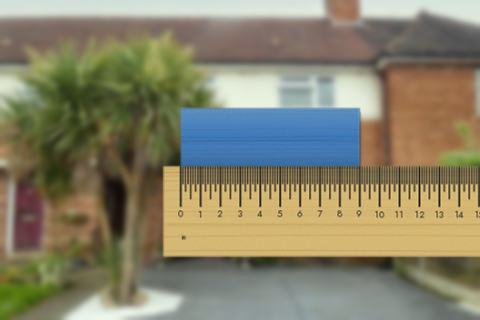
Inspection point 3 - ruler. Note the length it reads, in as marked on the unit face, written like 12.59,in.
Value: 9,in
